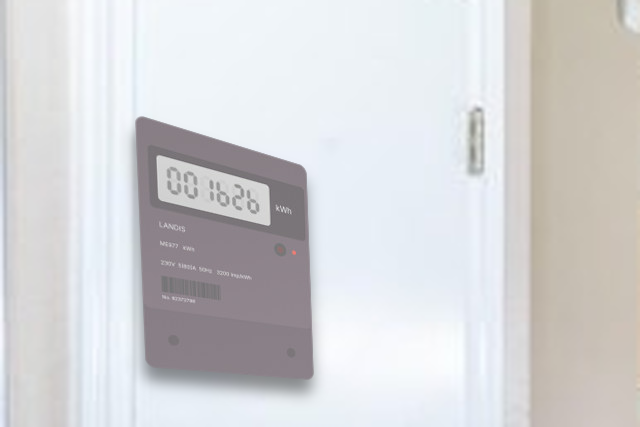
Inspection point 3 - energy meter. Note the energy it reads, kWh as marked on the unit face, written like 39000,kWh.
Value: 1626,kWh
